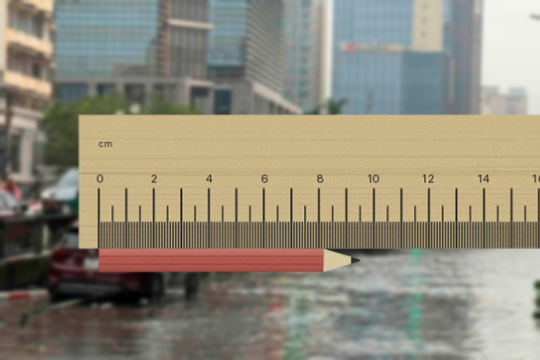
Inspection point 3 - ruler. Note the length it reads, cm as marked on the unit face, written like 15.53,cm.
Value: 9.5,cm
